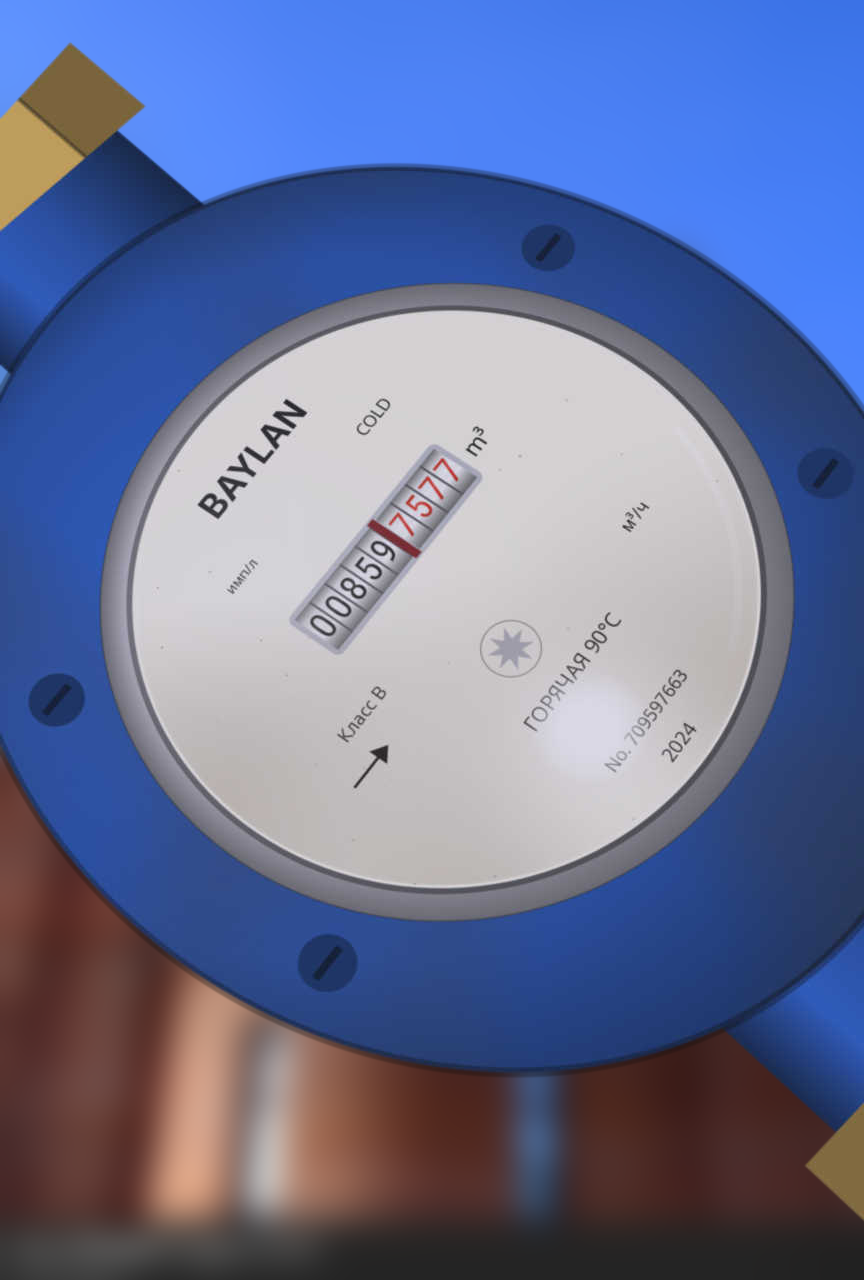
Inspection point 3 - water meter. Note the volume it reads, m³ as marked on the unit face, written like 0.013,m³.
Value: 859.7577,m³
